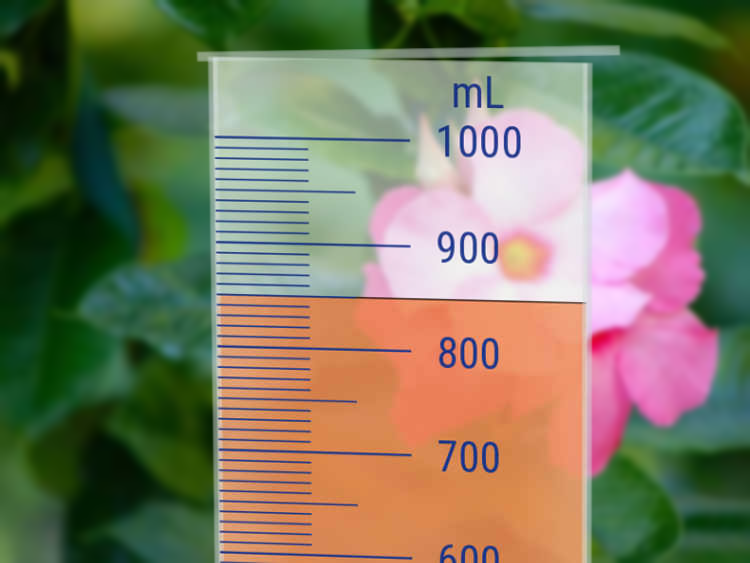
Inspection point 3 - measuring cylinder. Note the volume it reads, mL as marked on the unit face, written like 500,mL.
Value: 850,mL
